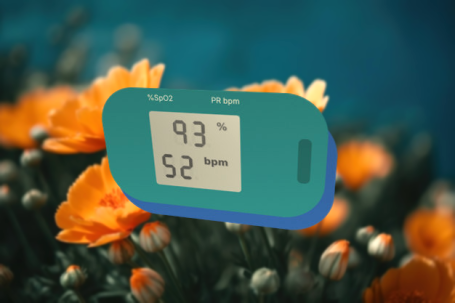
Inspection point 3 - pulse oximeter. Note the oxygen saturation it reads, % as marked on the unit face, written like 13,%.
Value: 93,%
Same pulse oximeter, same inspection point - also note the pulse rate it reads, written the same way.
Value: 52,bpm
